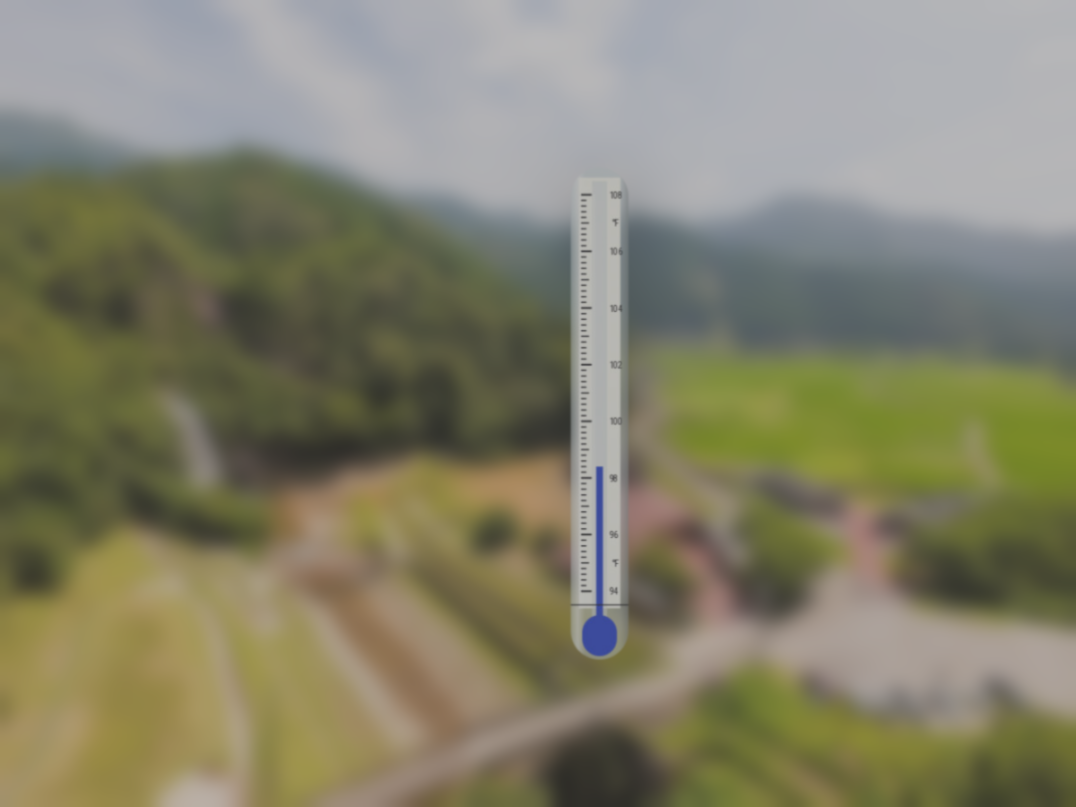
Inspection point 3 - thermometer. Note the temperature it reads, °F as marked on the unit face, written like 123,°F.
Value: 98.4,°F
